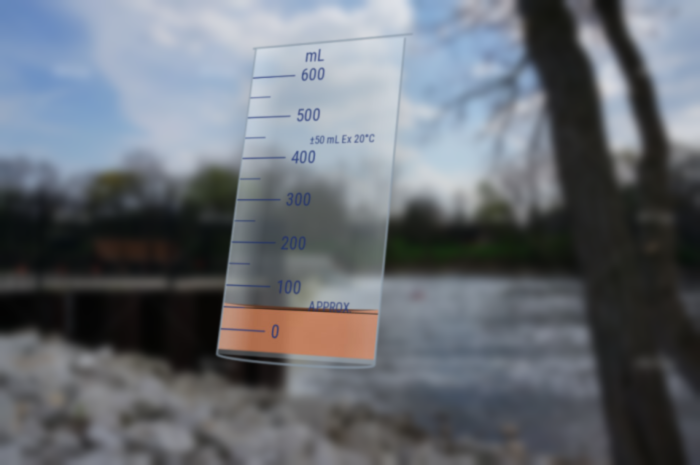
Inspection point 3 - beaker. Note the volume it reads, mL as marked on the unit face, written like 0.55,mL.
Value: 50,mL
